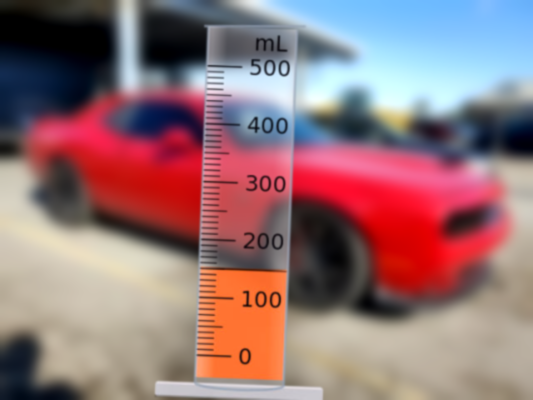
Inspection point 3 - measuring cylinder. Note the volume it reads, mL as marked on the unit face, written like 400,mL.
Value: 150,mL
